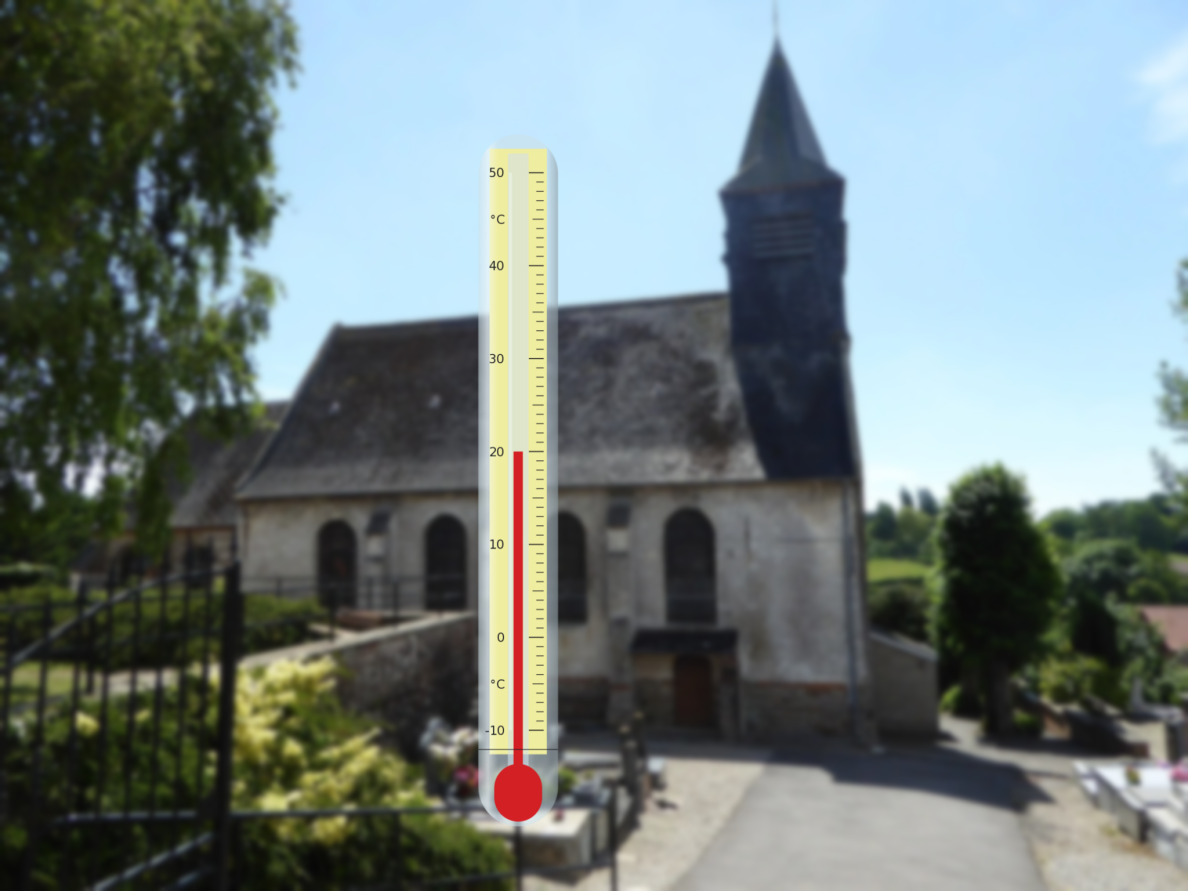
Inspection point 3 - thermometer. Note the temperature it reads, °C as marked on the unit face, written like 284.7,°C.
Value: 20,°C
